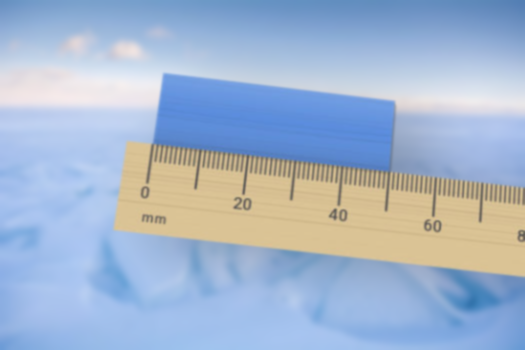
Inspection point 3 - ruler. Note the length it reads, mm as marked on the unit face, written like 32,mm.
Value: 50,mm
